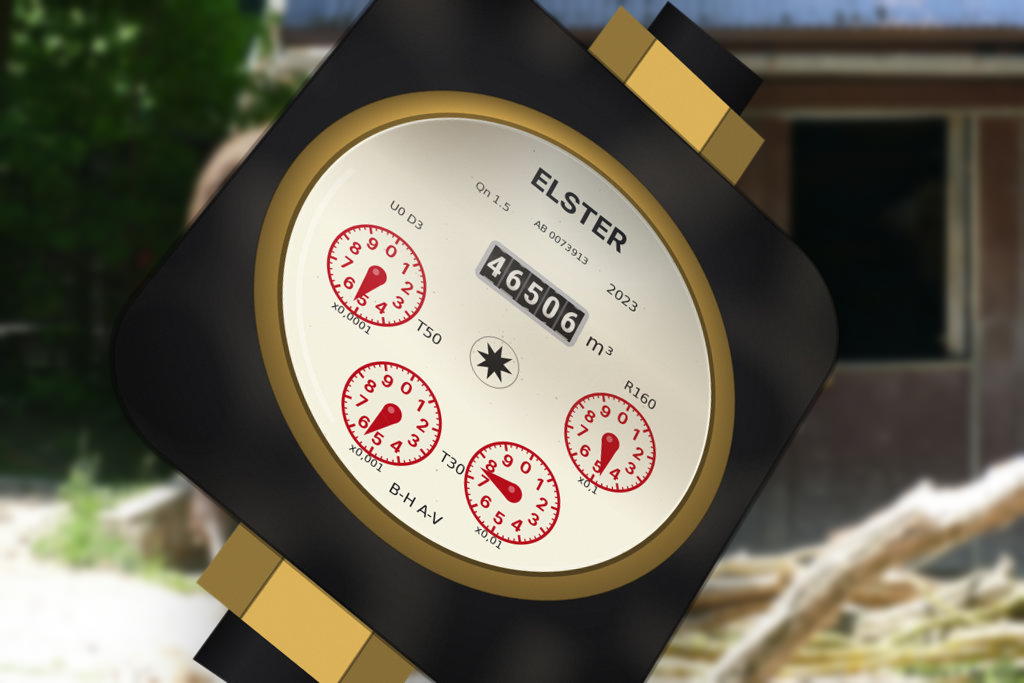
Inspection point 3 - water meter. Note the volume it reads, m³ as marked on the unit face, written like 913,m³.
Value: 46506.4755,m³
